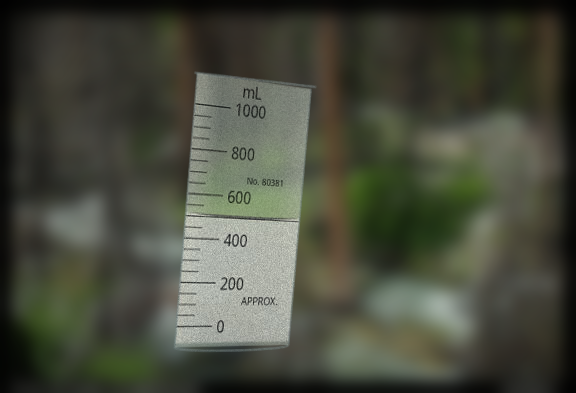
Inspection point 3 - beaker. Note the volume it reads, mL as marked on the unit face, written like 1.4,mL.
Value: 500,mL
